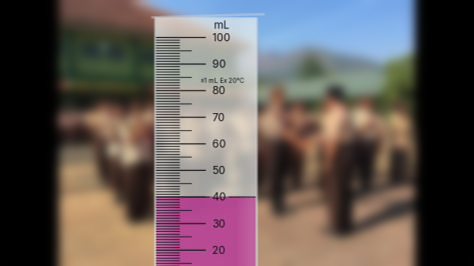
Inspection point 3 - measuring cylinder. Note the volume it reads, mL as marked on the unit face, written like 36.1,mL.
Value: 40,mL
